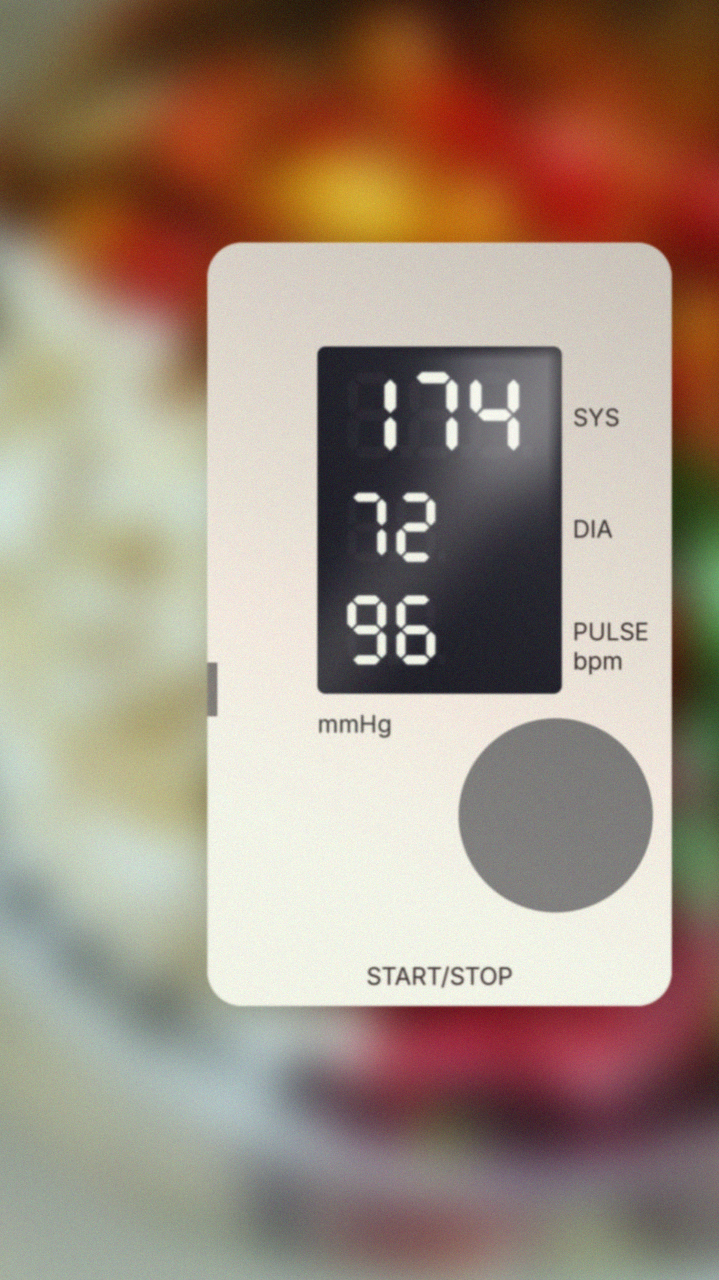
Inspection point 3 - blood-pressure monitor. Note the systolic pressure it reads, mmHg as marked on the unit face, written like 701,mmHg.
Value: 174,mmHg
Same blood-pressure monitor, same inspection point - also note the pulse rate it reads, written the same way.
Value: 96,bpm
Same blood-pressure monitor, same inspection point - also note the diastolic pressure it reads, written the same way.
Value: 72,mmHg
